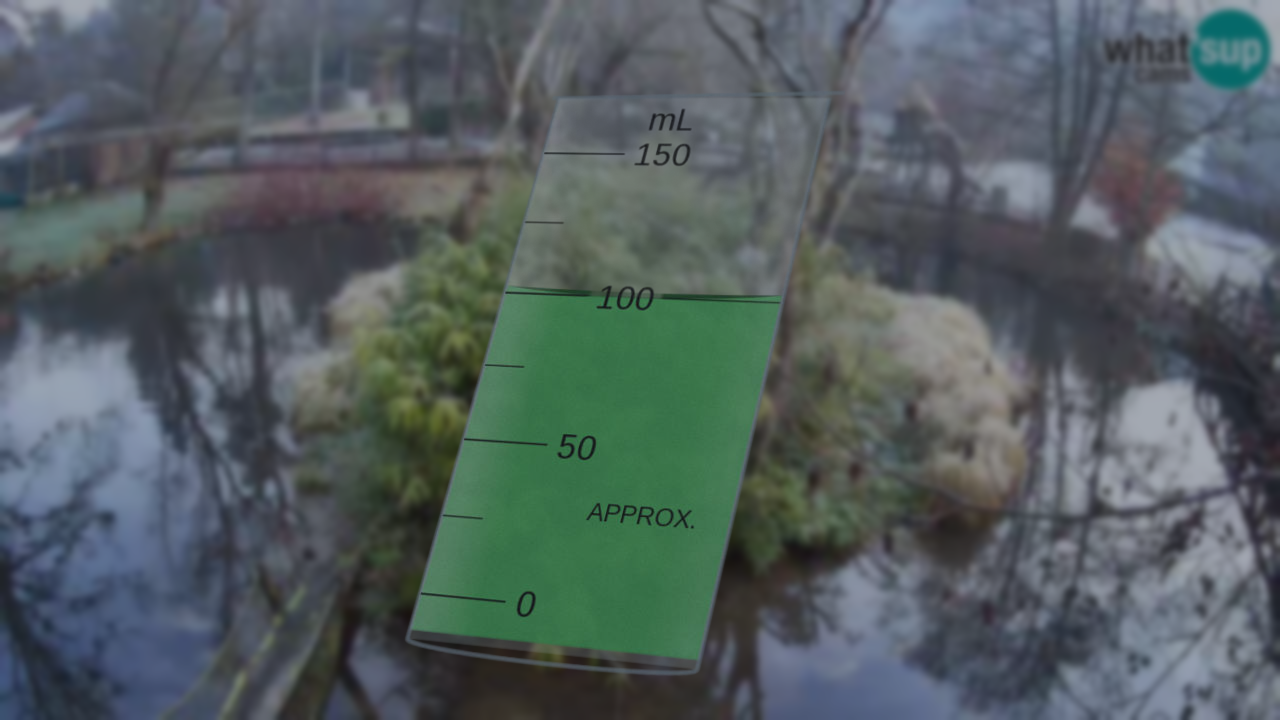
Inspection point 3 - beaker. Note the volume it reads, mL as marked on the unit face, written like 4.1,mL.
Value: 100,mL
